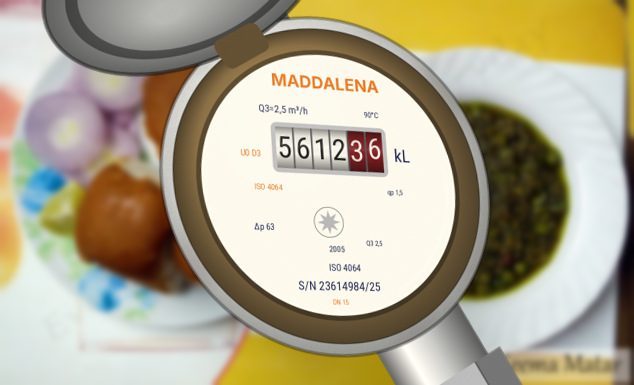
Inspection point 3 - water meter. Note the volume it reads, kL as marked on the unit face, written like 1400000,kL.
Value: 5612.36,kL
